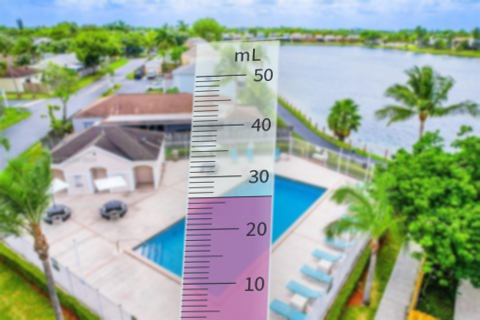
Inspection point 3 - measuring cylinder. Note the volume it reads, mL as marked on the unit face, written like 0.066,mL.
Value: 26,mL
